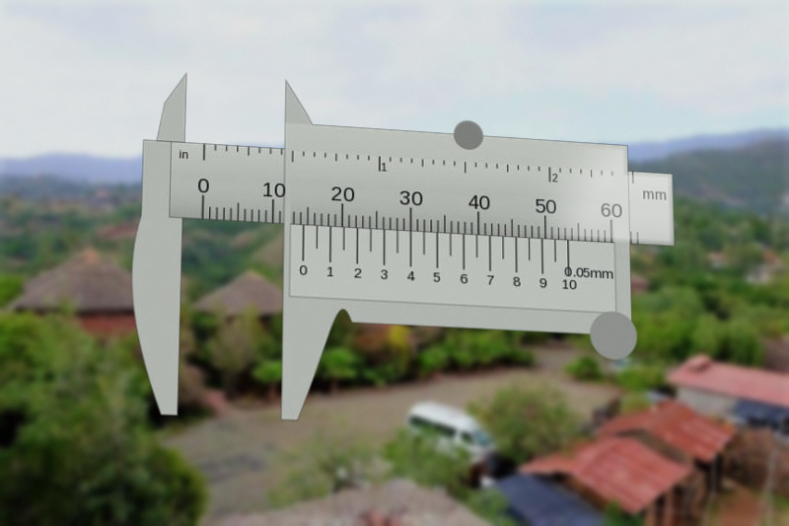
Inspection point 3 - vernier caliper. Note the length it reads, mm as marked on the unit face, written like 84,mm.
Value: 14.4,mm
